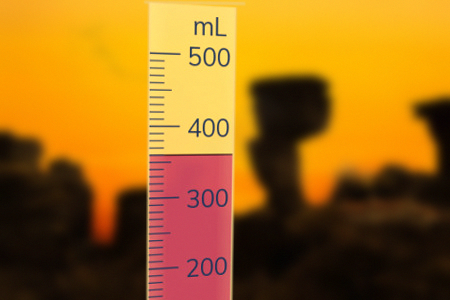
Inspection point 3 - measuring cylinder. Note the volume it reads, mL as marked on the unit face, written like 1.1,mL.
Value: 360,mL
